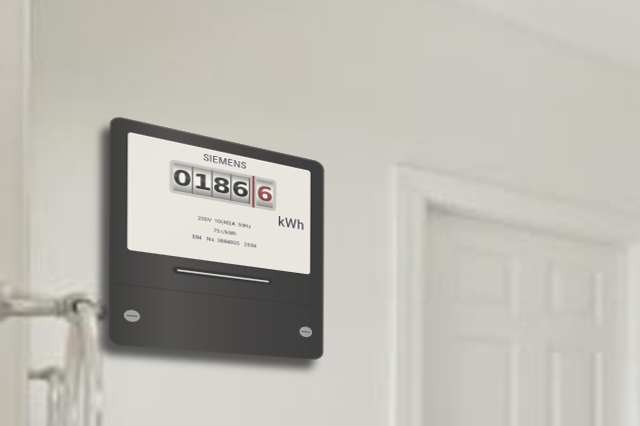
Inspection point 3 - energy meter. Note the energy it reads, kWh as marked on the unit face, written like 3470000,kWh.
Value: 186.6,kWh
